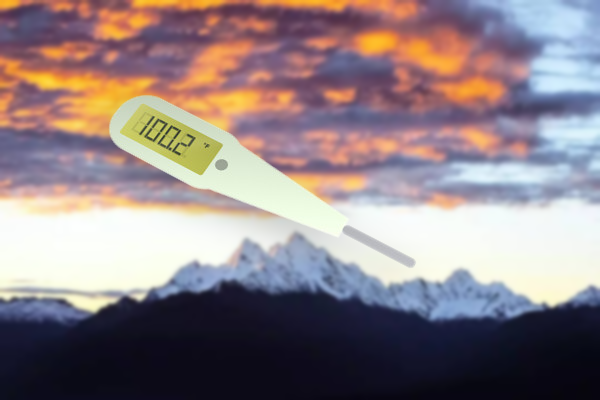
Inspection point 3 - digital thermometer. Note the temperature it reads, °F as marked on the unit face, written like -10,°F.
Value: 100.2,°F
